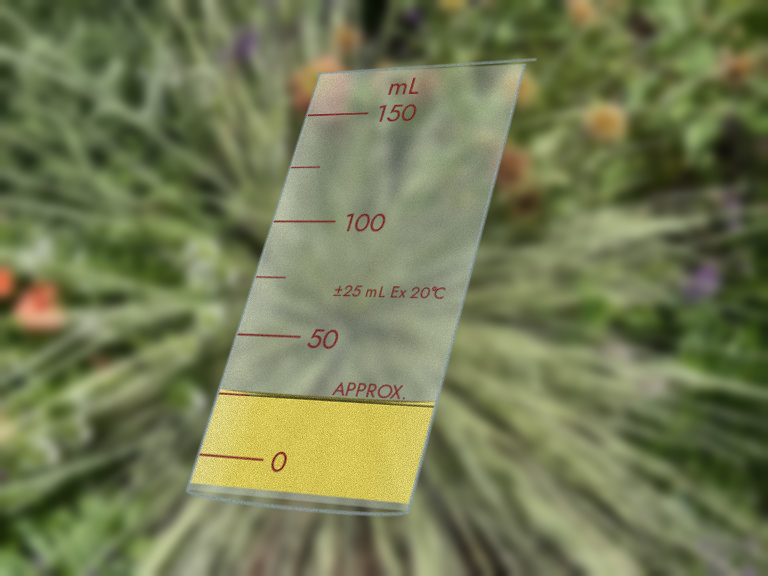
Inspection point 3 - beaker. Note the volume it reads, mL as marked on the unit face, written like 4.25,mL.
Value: 25,mL
